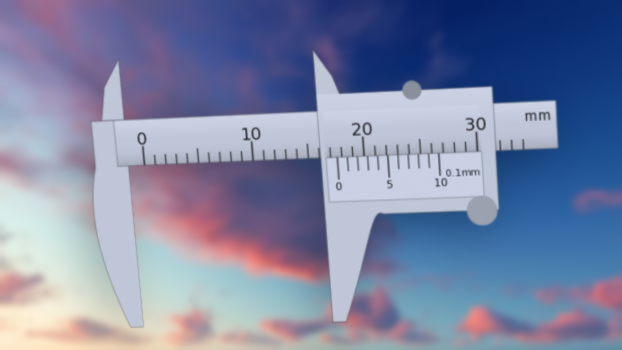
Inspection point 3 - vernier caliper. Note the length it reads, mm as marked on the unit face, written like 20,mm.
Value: 17.6,mm
